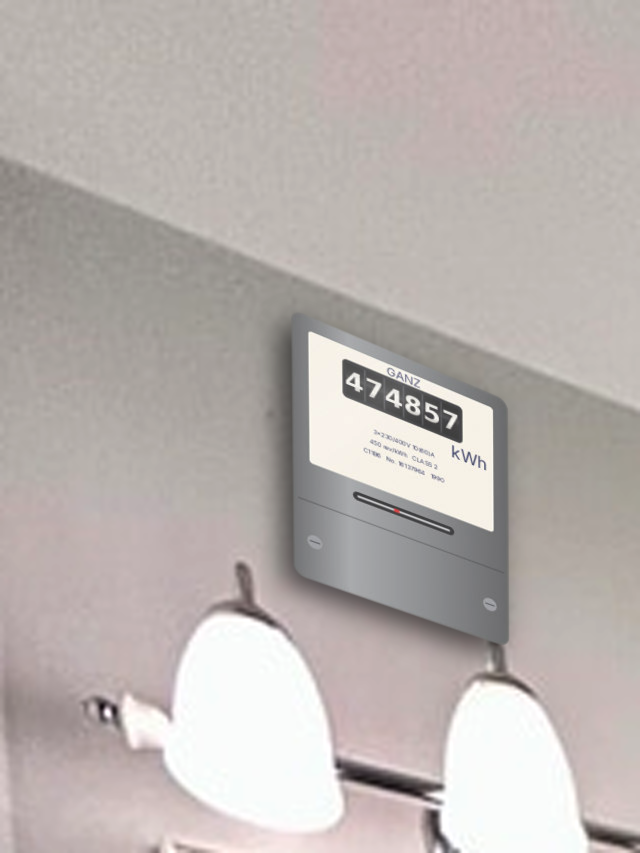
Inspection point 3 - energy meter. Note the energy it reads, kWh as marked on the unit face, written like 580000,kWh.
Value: 474857,kWh
